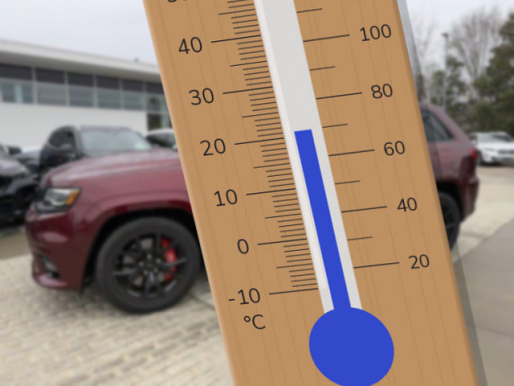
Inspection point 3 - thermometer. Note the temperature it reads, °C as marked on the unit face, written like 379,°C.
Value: 21,°C
